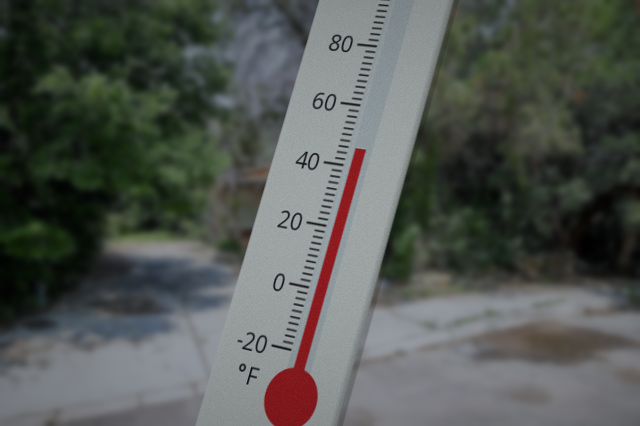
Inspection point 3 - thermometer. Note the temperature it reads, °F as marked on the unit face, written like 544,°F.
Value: 46,°F
